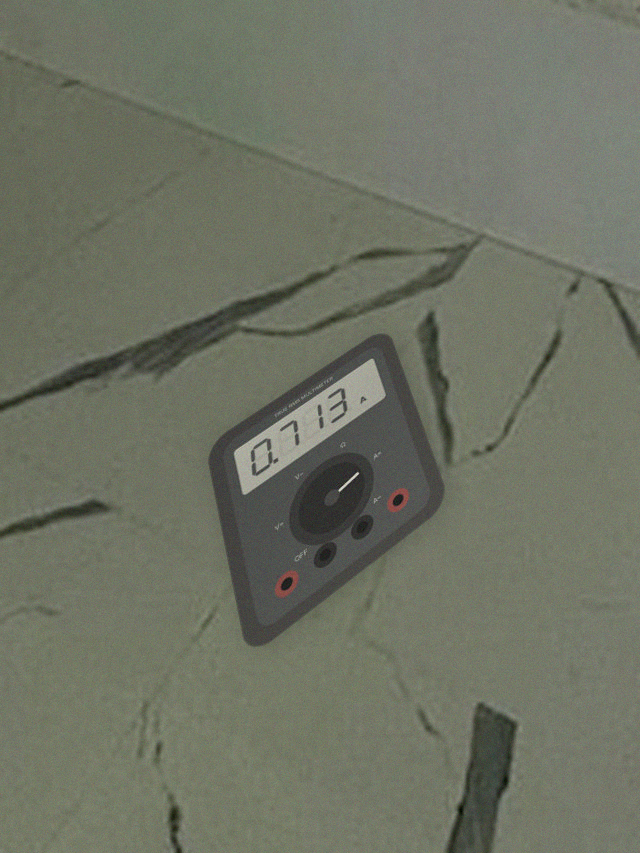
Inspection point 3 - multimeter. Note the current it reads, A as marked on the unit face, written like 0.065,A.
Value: 0.713,A
